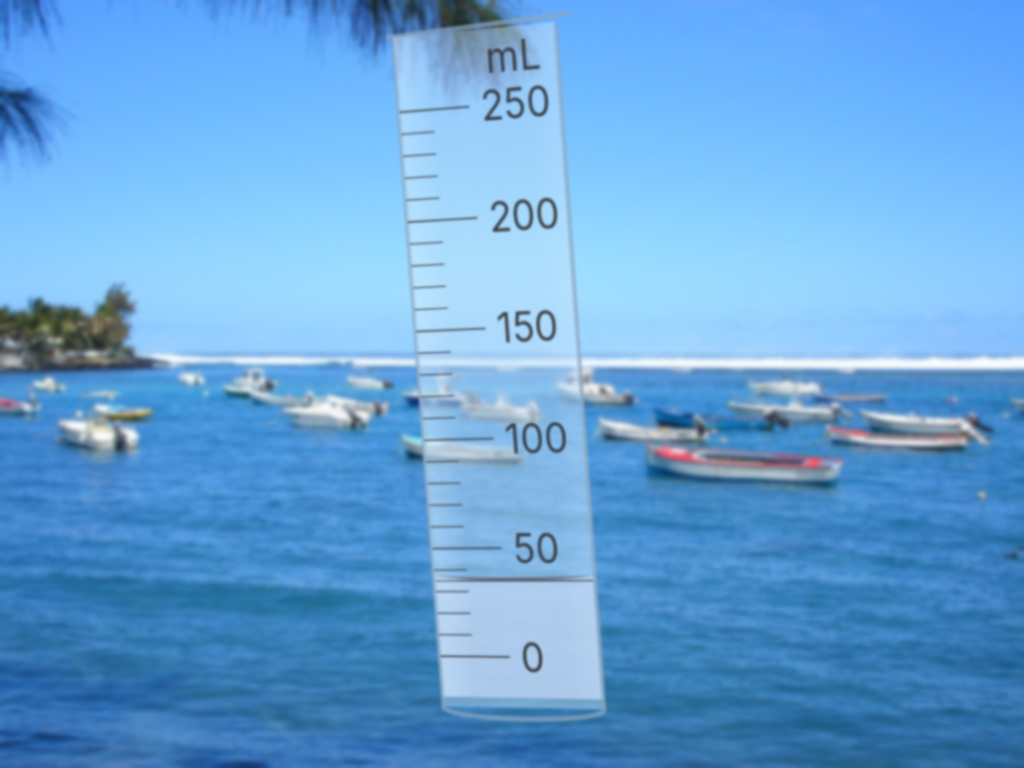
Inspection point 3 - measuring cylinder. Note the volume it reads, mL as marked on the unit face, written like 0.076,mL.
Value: 35,mL
